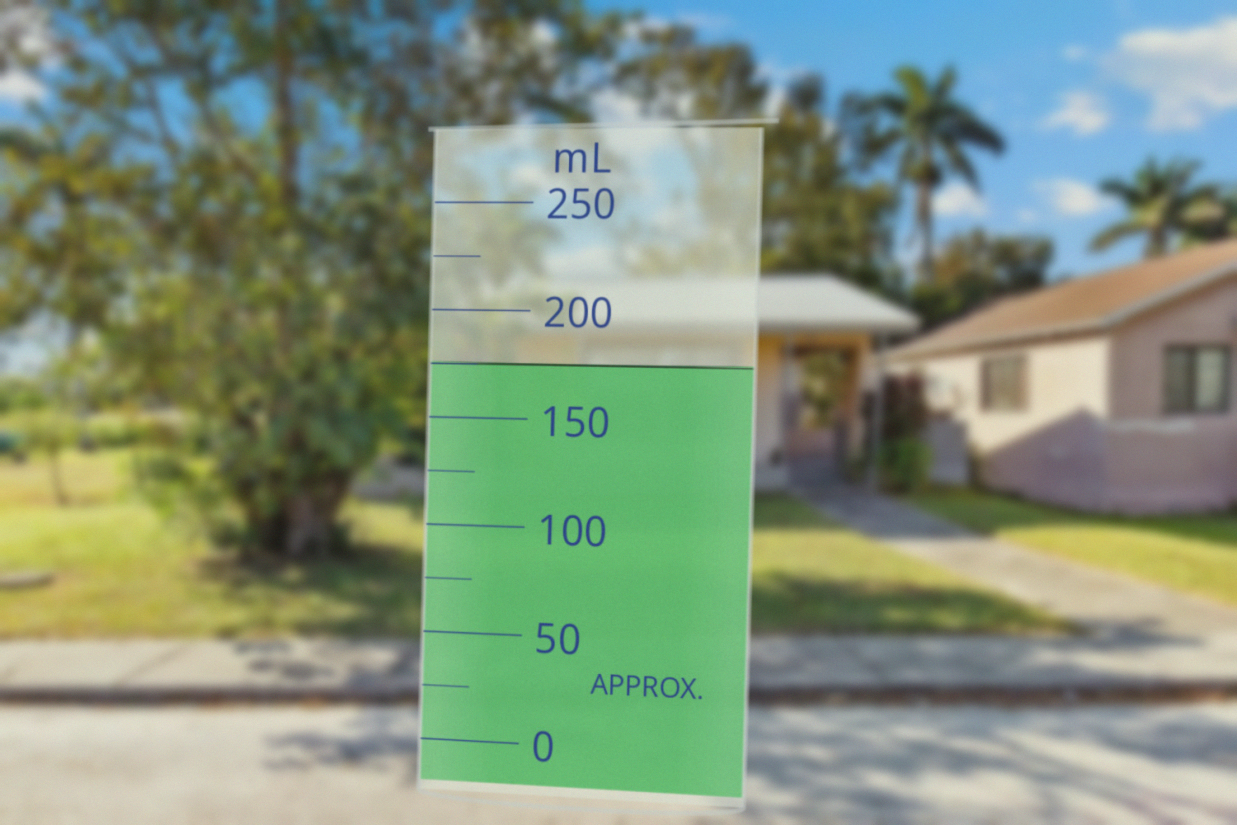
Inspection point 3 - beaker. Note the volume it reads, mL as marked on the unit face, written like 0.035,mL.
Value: 175,mL
